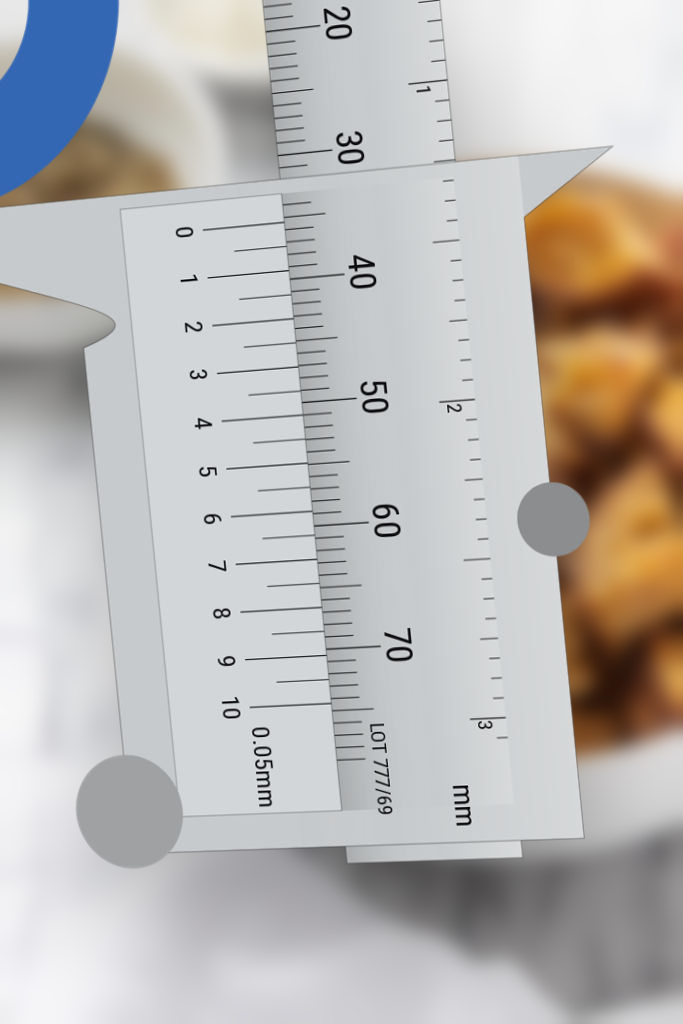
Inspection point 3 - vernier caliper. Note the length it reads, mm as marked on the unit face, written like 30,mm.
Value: 35.4,mm
